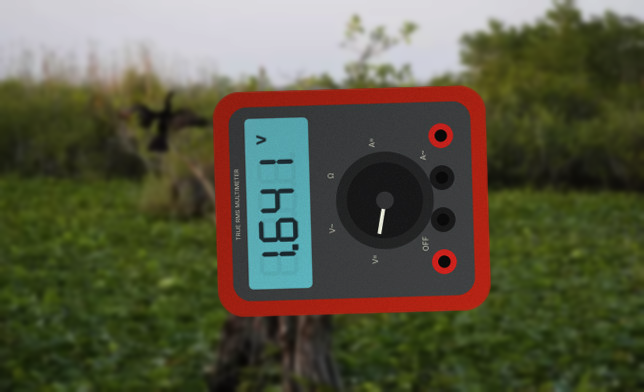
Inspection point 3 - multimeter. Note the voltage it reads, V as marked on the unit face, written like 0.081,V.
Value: 1.641,V
